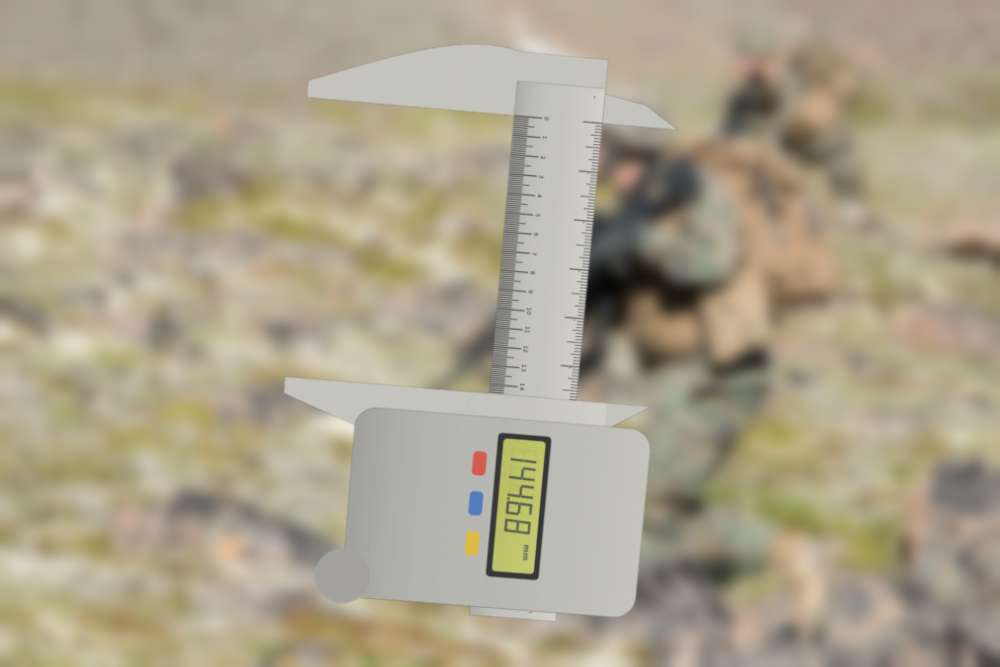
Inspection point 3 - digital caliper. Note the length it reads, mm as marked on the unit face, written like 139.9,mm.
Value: 144.68,mm
